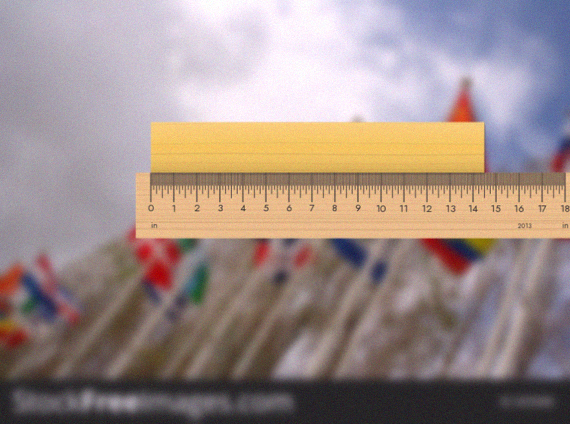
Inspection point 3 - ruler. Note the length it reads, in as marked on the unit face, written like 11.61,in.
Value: 14.5,in
